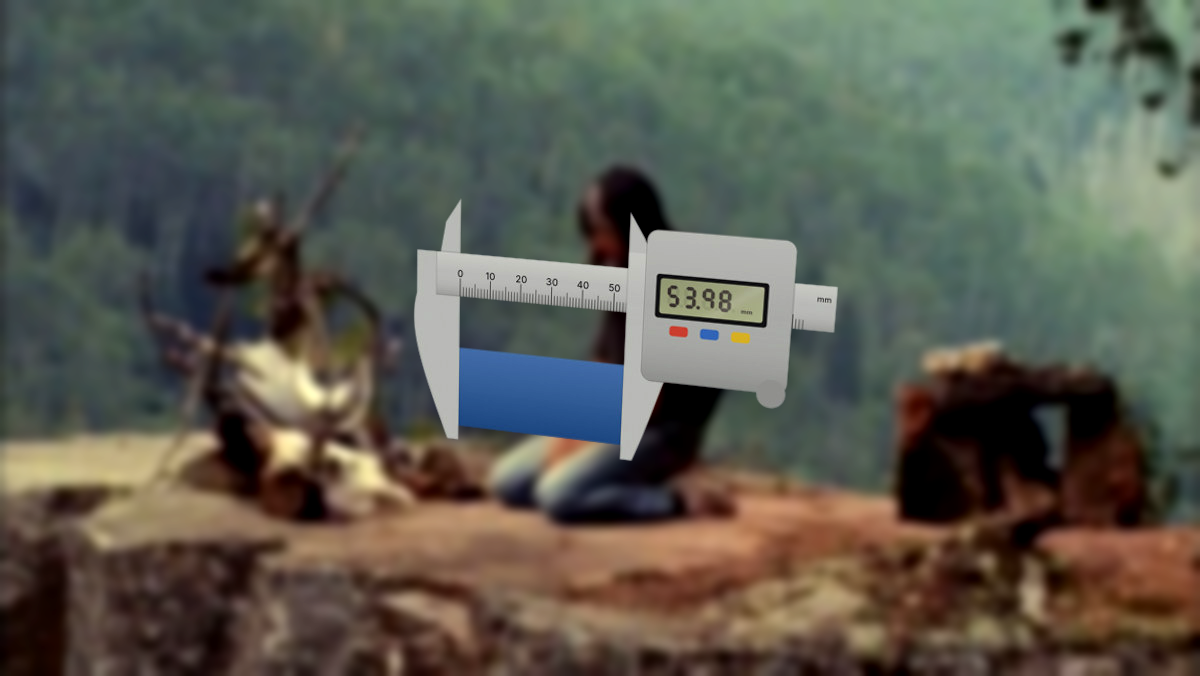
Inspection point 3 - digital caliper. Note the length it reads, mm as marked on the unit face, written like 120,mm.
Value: 53.98,mm
